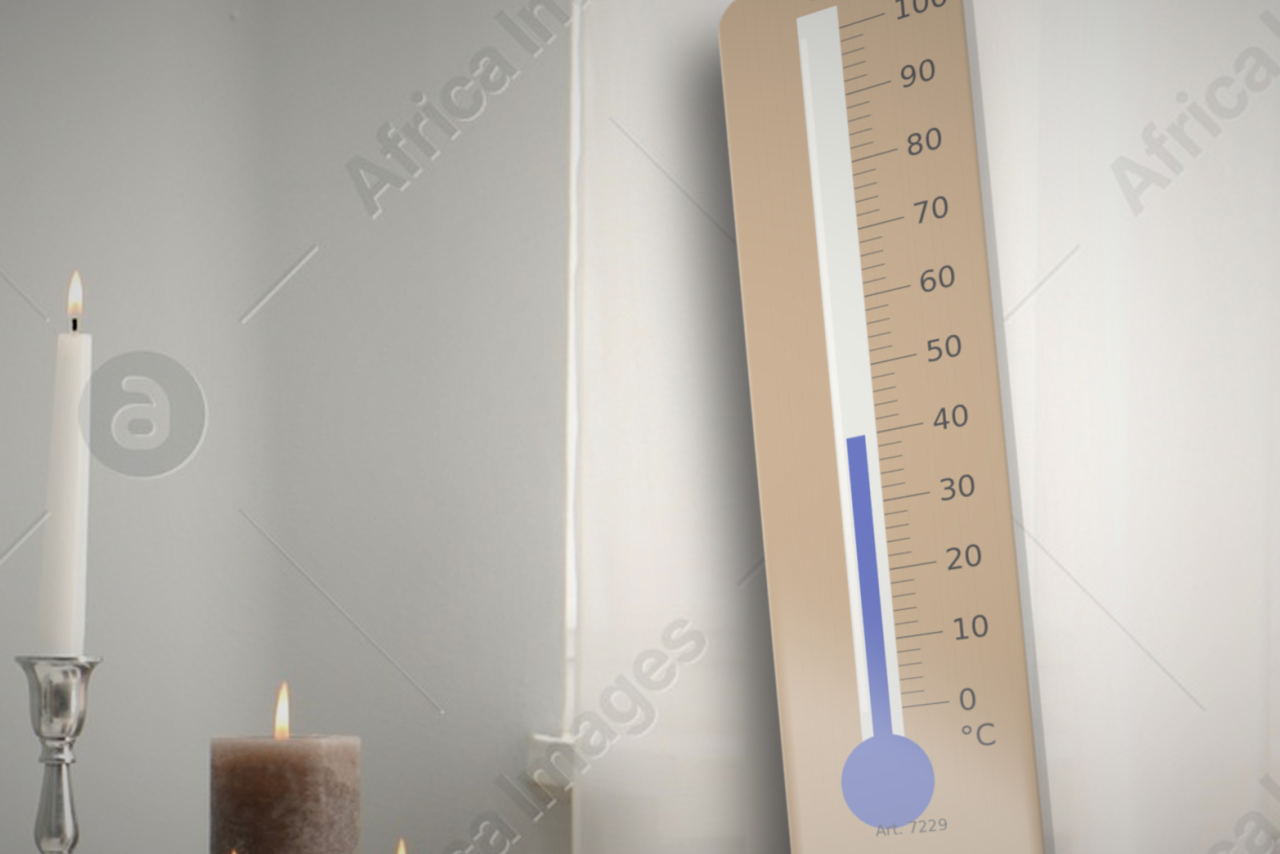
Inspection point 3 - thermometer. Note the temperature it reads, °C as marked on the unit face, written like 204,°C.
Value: 40,°C
